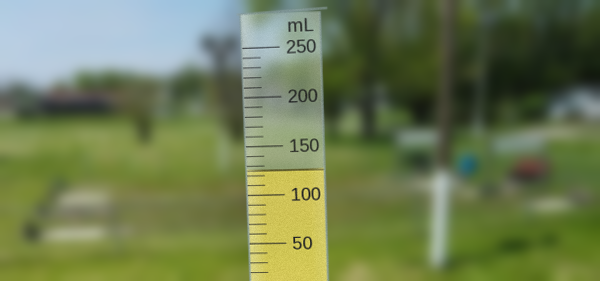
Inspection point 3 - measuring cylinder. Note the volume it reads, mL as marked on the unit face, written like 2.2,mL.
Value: 125,mL
